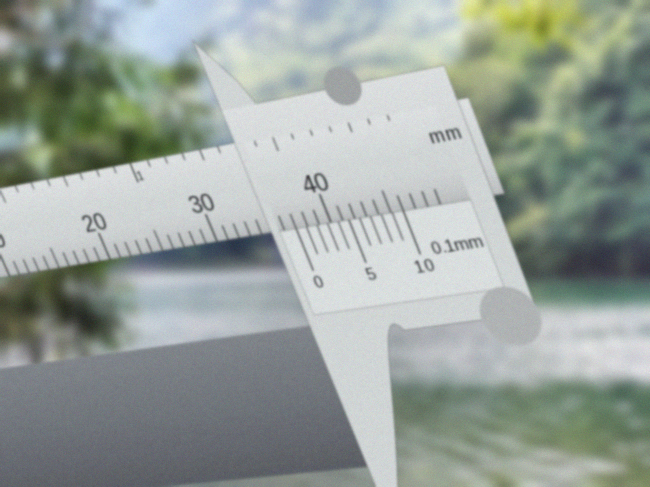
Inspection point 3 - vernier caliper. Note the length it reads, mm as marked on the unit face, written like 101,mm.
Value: 37.0,mm
